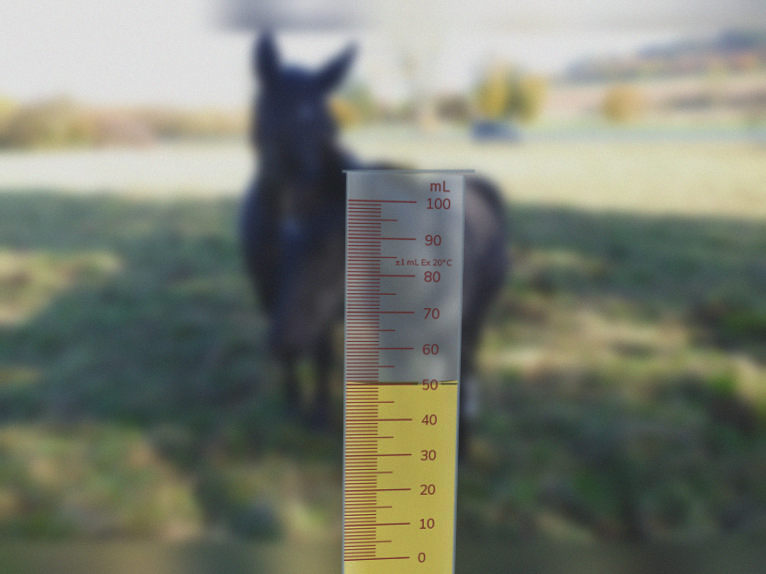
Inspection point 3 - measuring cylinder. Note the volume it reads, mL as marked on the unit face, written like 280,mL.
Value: 50,mL
